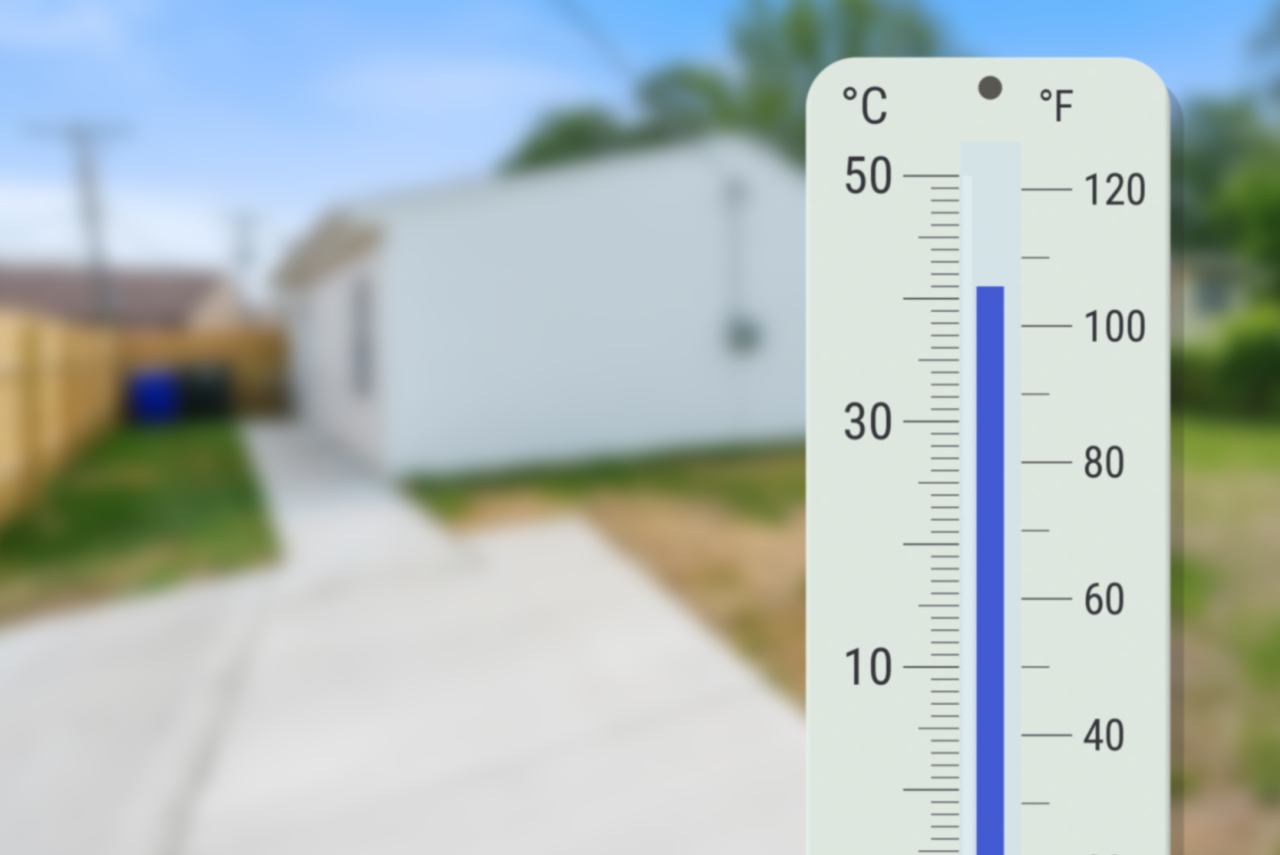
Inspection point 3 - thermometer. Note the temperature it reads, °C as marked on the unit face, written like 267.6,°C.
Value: 41,°C
